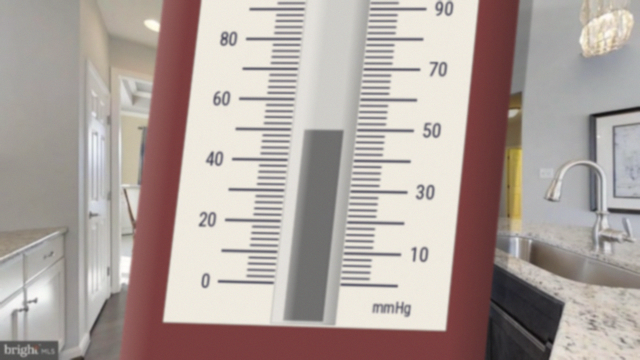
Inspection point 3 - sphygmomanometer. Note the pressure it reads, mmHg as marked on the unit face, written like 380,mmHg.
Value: 50,mmHg
